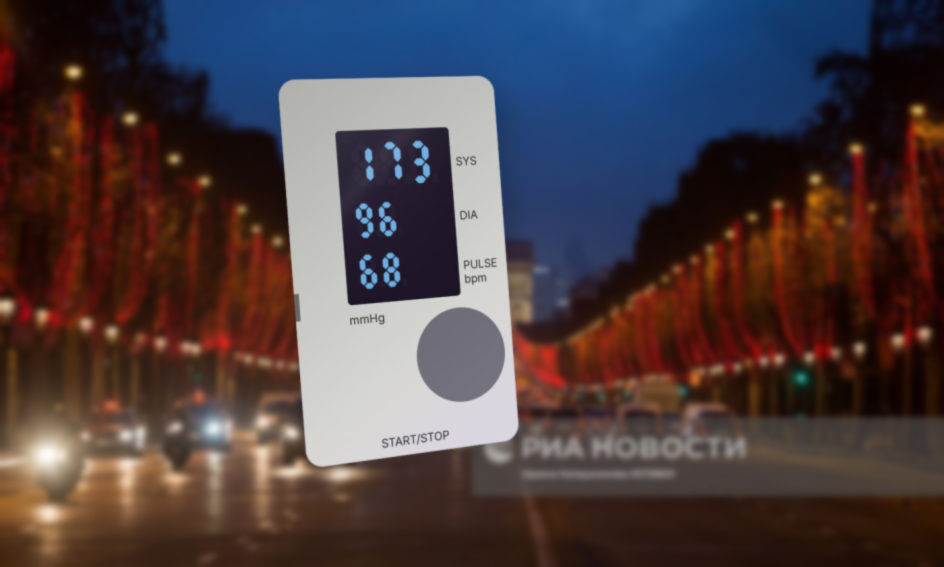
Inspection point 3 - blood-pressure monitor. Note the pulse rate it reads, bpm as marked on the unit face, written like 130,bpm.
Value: 68,bpm
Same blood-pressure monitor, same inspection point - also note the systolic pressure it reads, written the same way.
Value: 173,mmHg
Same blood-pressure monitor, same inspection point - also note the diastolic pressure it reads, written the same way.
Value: 96,mmHg
